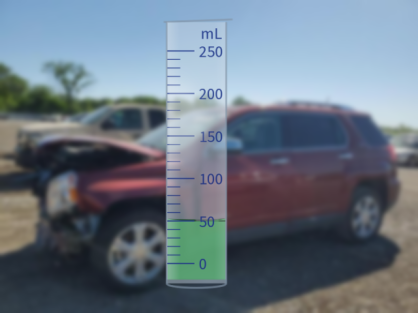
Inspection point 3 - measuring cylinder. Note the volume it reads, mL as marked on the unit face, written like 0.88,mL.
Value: 50,mL
